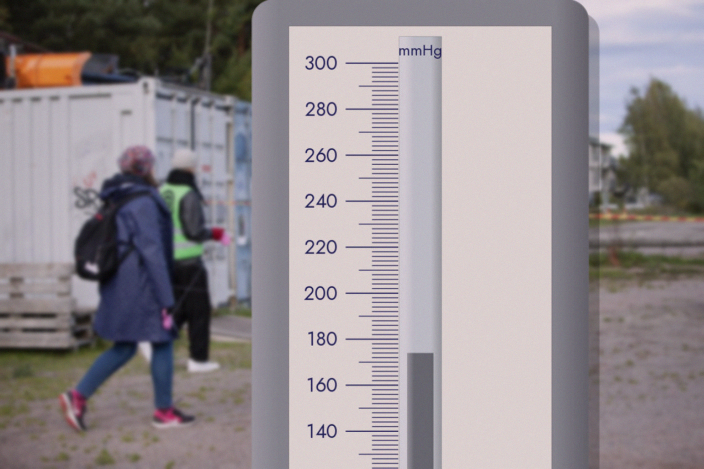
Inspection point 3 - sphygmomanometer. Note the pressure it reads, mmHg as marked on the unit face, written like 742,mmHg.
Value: 174,mmHg
